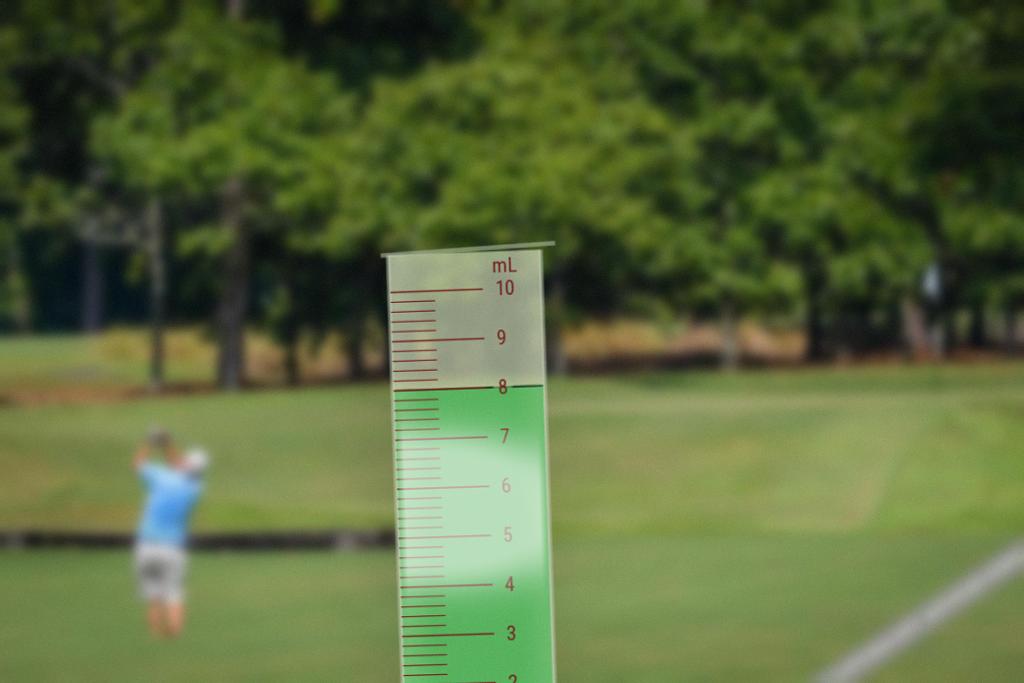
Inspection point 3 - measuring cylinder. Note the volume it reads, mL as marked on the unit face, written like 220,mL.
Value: 8,mL
